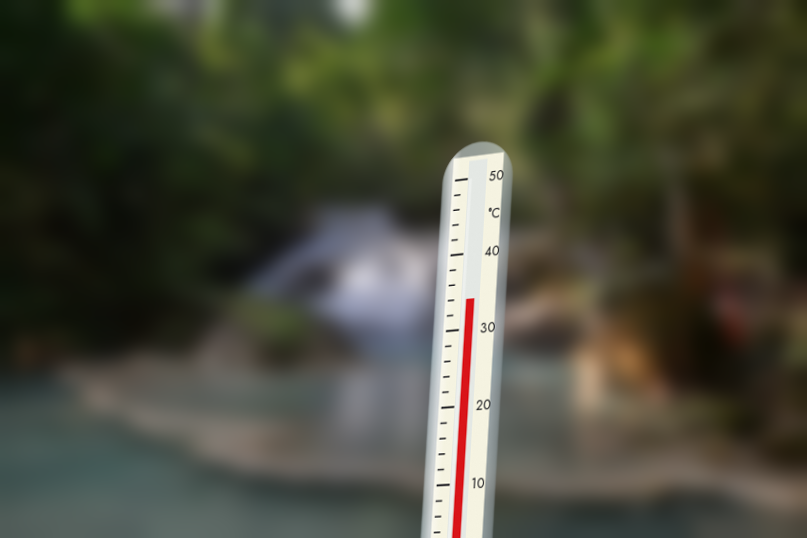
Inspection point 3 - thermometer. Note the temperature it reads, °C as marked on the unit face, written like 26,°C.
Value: 34,°C
